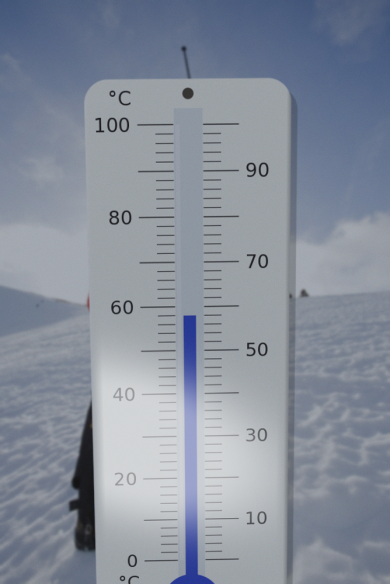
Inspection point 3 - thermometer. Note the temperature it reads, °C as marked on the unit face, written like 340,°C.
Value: 58,°C
